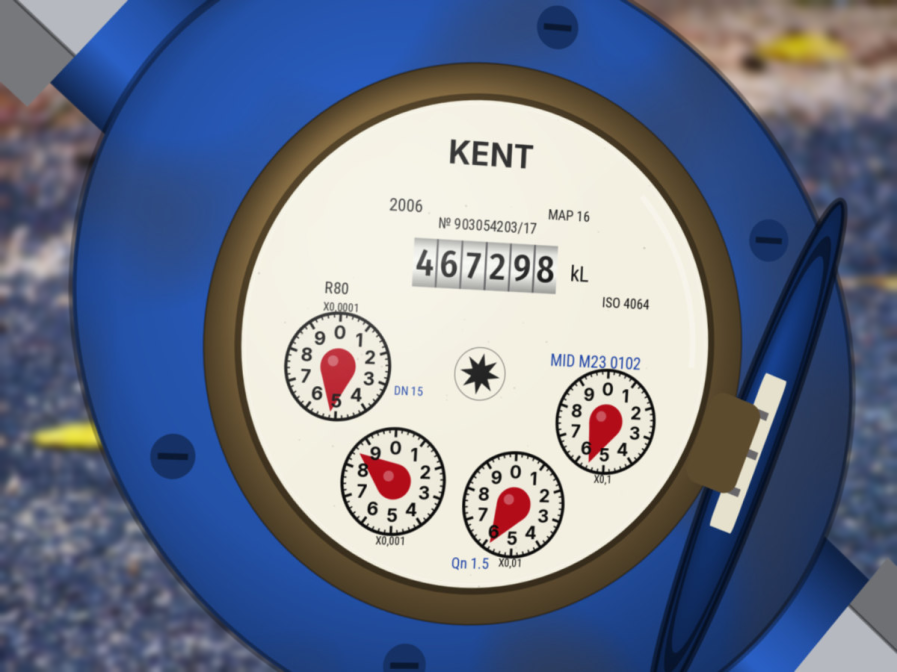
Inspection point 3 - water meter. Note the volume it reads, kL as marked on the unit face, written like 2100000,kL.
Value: 467298.5585,kL
